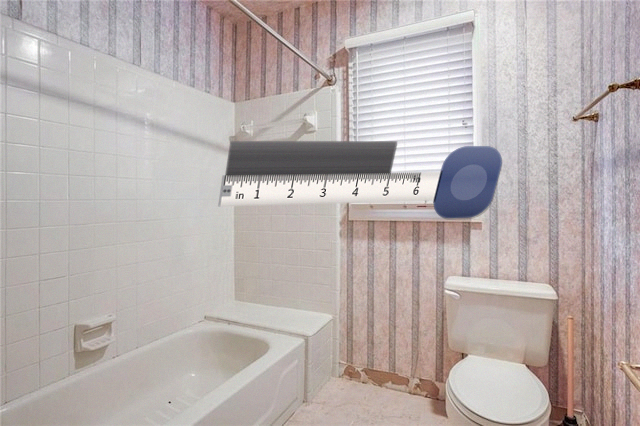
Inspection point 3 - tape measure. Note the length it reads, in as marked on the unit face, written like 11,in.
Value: 5,in
